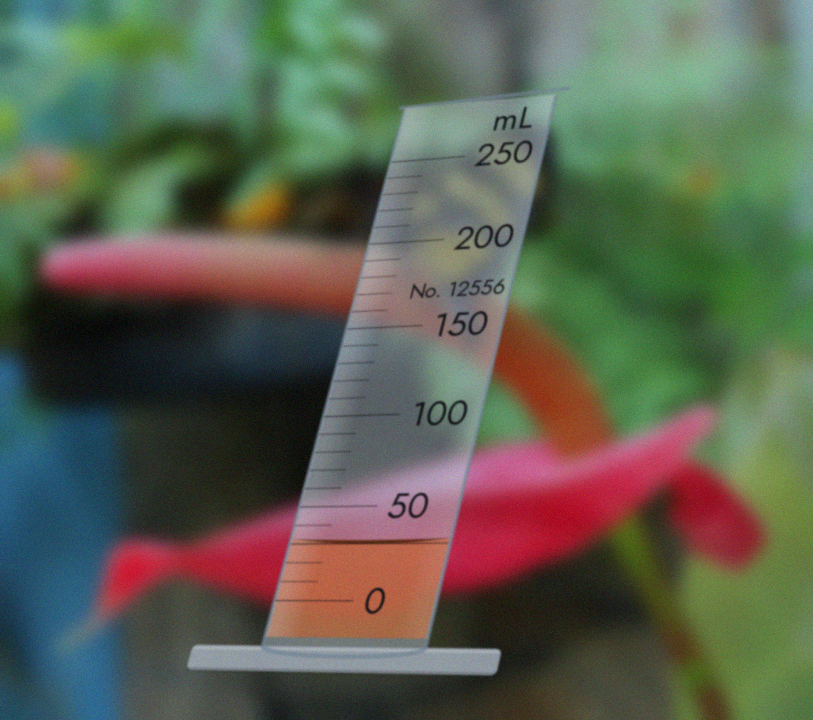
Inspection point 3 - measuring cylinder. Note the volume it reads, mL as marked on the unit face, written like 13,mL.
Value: 30,mL
